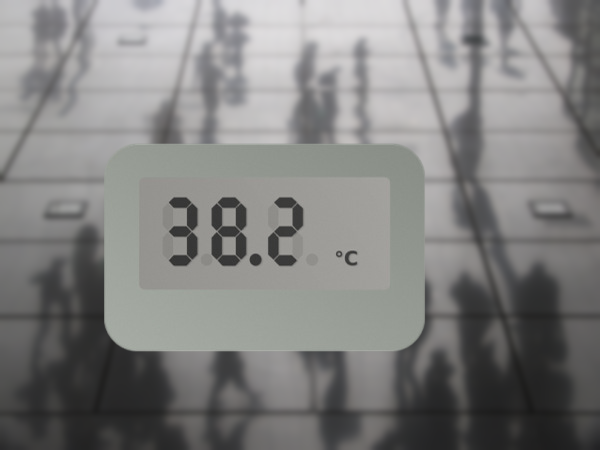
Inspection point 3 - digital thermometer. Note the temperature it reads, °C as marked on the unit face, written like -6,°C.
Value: 38.2,°C
